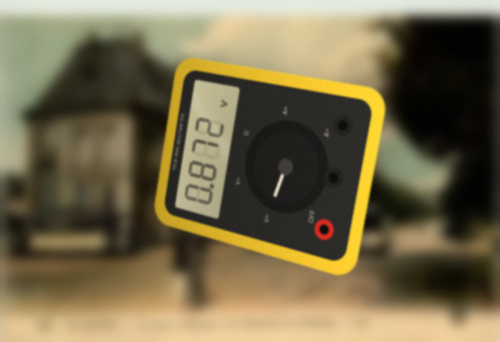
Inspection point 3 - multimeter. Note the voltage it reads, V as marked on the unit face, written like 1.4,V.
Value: 0.872,V
